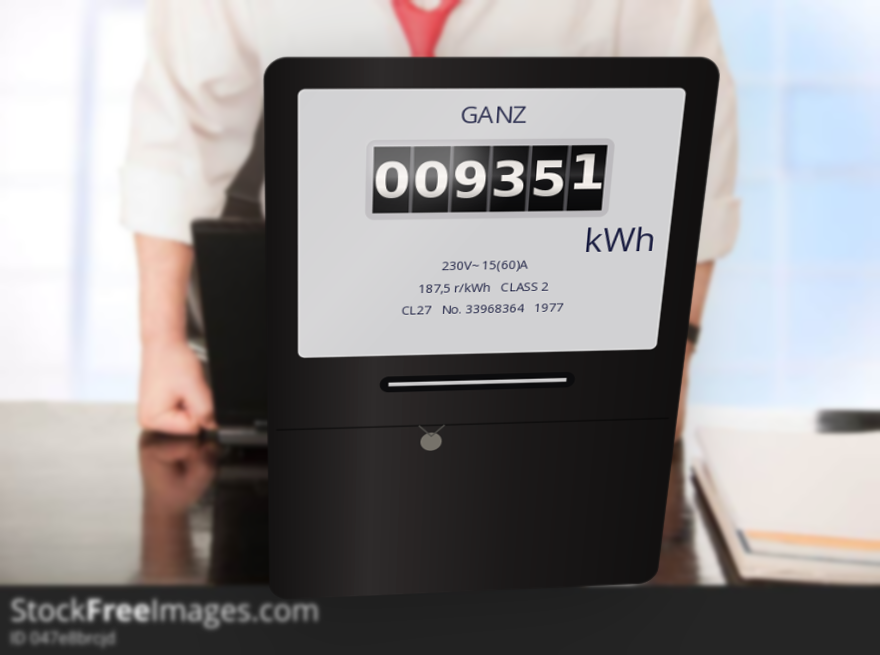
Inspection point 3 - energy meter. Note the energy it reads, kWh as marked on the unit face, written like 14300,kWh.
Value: 9351,kWh
